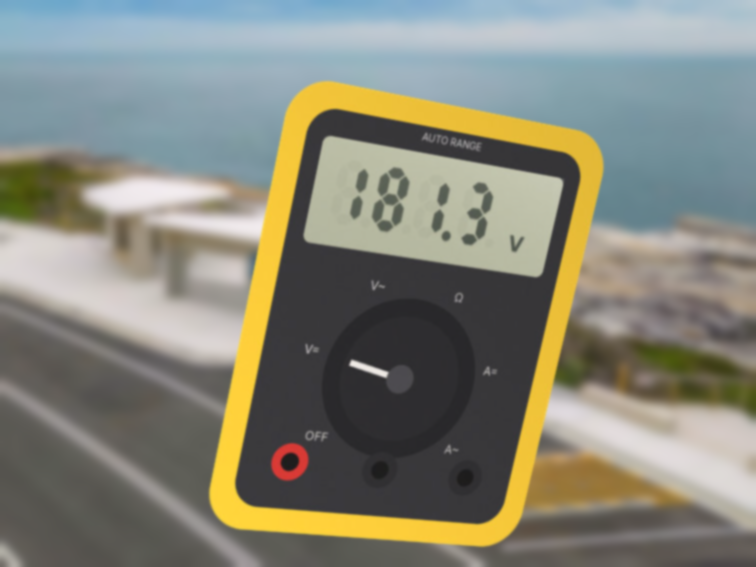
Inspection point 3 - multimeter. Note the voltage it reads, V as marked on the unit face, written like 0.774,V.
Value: 181.3,V
